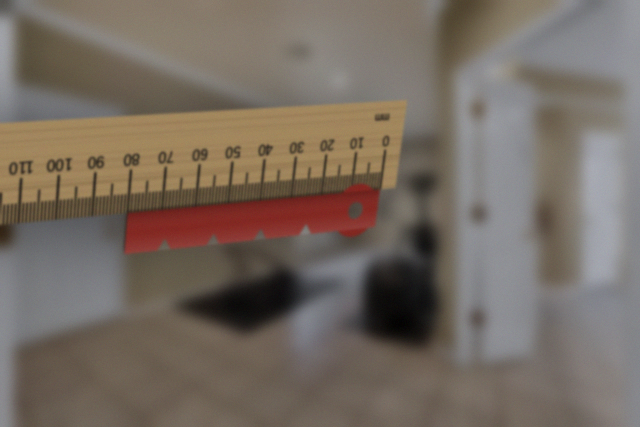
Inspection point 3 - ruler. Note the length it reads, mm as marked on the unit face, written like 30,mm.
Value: 80,mm
